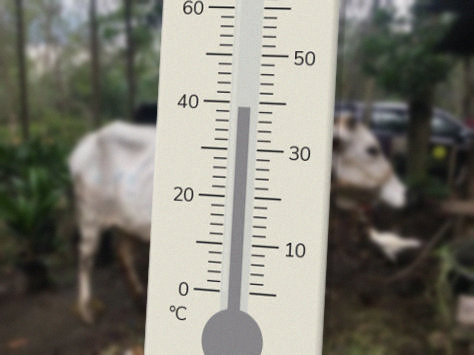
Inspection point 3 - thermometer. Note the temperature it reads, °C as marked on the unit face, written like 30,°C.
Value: 39,°C
